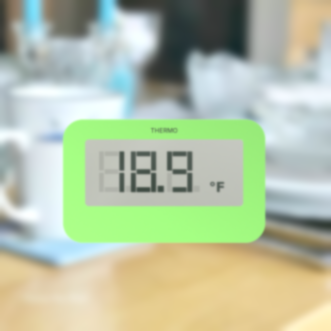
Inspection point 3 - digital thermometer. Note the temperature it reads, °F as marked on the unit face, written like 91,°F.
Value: 18.9,°F
